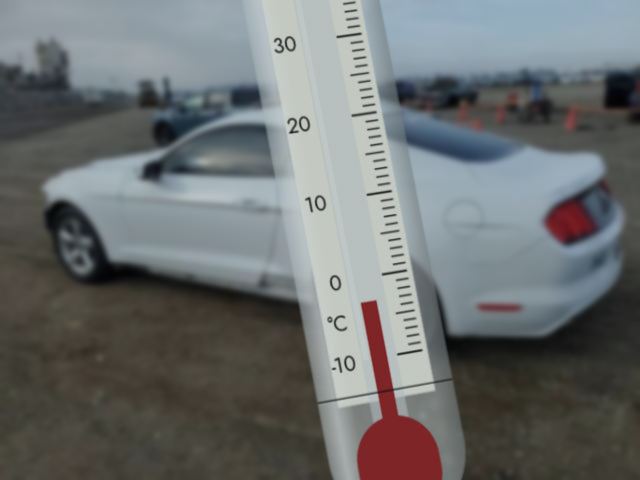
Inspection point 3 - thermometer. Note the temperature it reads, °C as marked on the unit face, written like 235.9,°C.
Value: -3,°C
